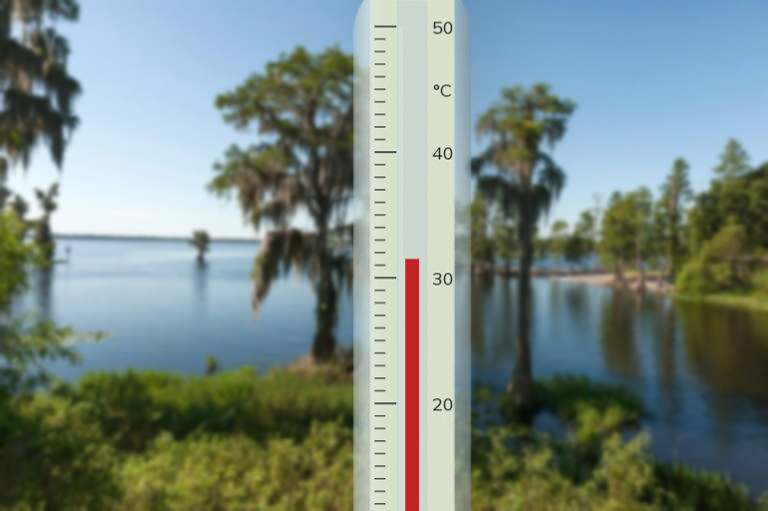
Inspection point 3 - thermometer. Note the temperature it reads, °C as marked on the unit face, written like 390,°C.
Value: 31.5,°C
